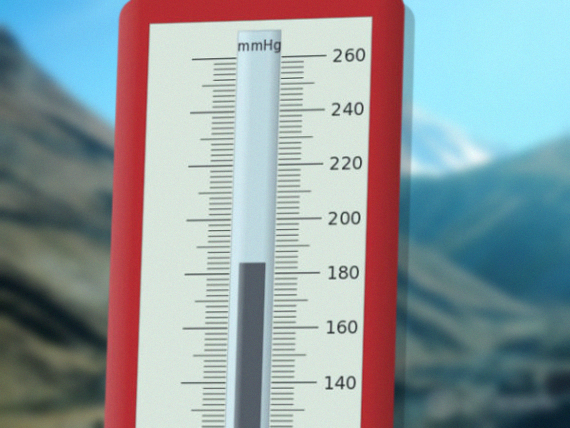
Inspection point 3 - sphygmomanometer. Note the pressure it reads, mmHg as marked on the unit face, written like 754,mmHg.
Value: 184,mmHg
